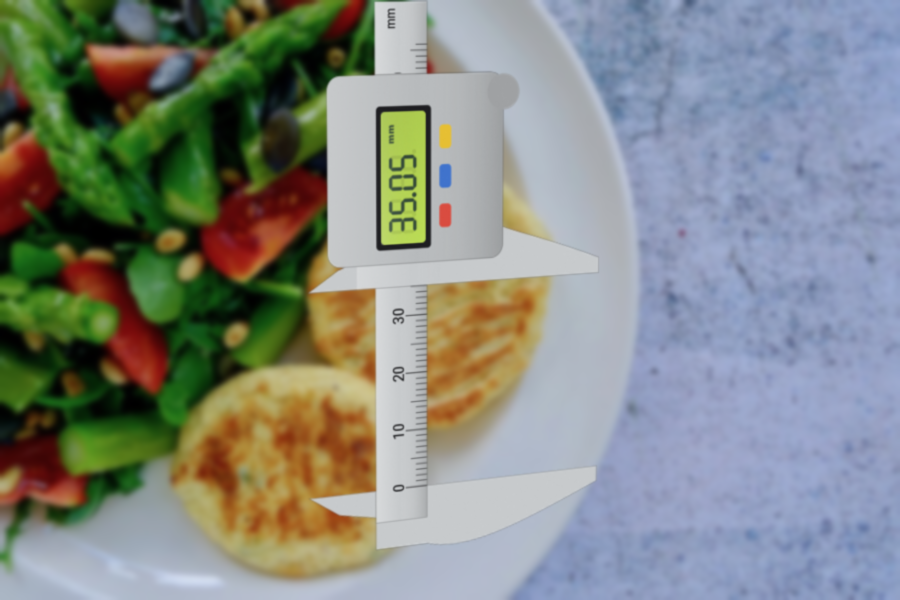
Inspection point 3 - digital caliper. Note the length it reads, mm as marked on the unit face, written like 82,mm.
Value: 35.05,mm
